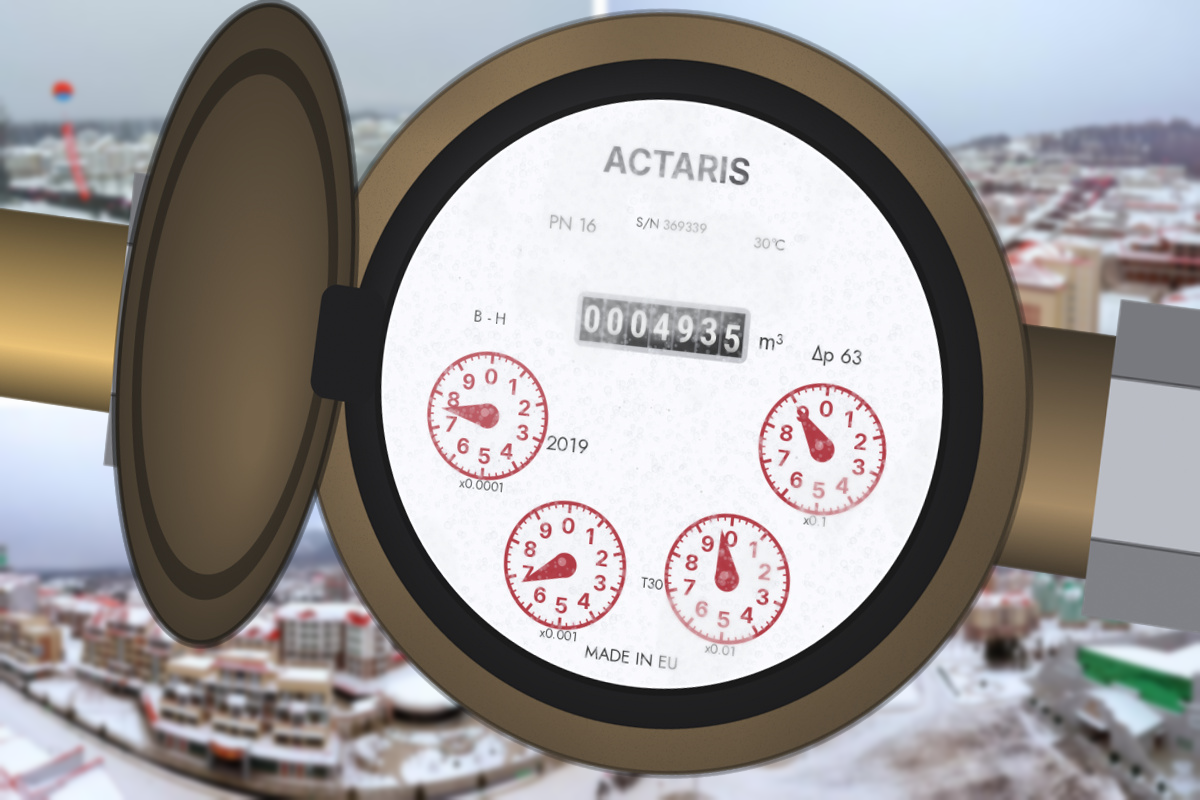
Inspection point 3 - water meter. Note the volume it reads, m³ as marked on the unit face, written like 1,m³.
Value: 4934.8967,m³
